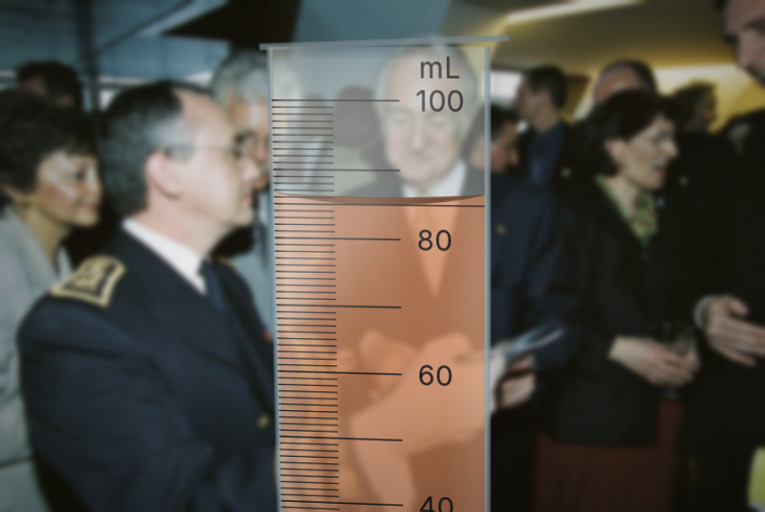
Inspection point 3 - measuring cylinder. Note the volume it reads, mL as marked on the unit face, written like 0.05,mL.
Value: 85,mL
